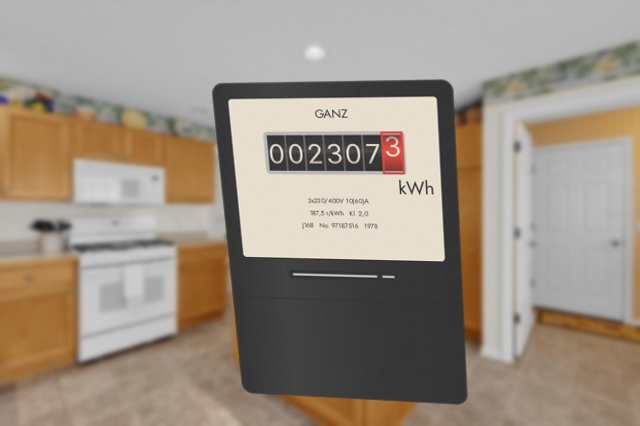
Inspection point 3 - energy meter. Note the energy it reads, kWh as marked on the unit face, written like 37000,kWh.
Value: 2307.3,kWh
